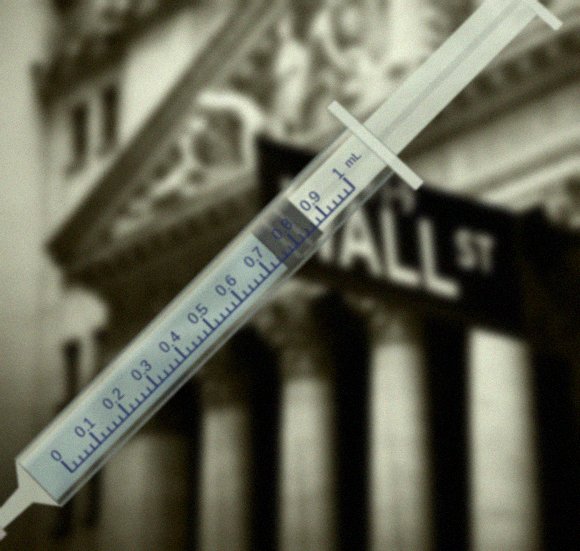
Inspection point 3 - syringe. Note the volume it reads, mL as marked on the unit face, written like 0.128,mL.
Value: 0.74,mL
